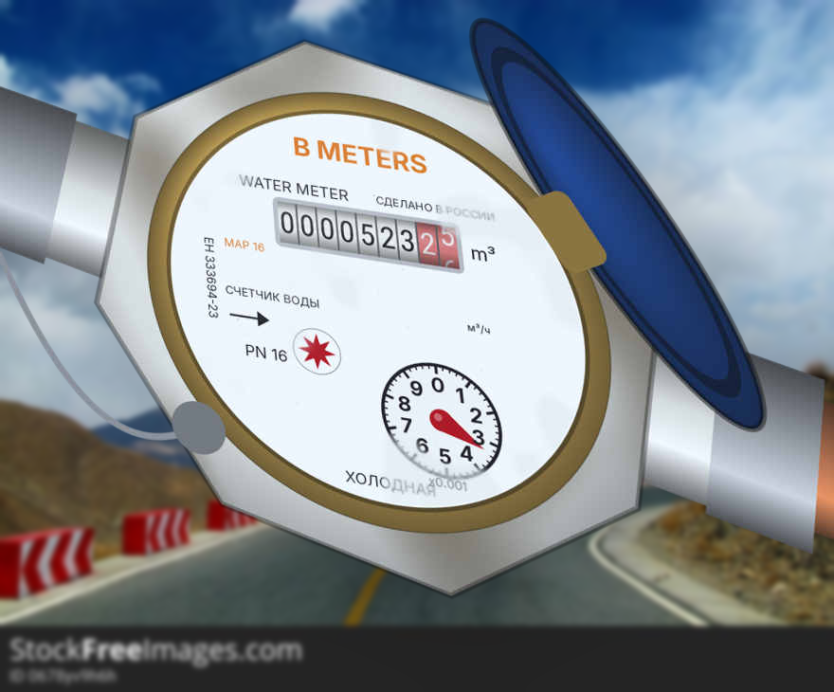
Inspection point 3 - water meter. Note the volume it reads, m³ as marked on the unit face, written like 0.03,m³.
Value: 523.253,m³
